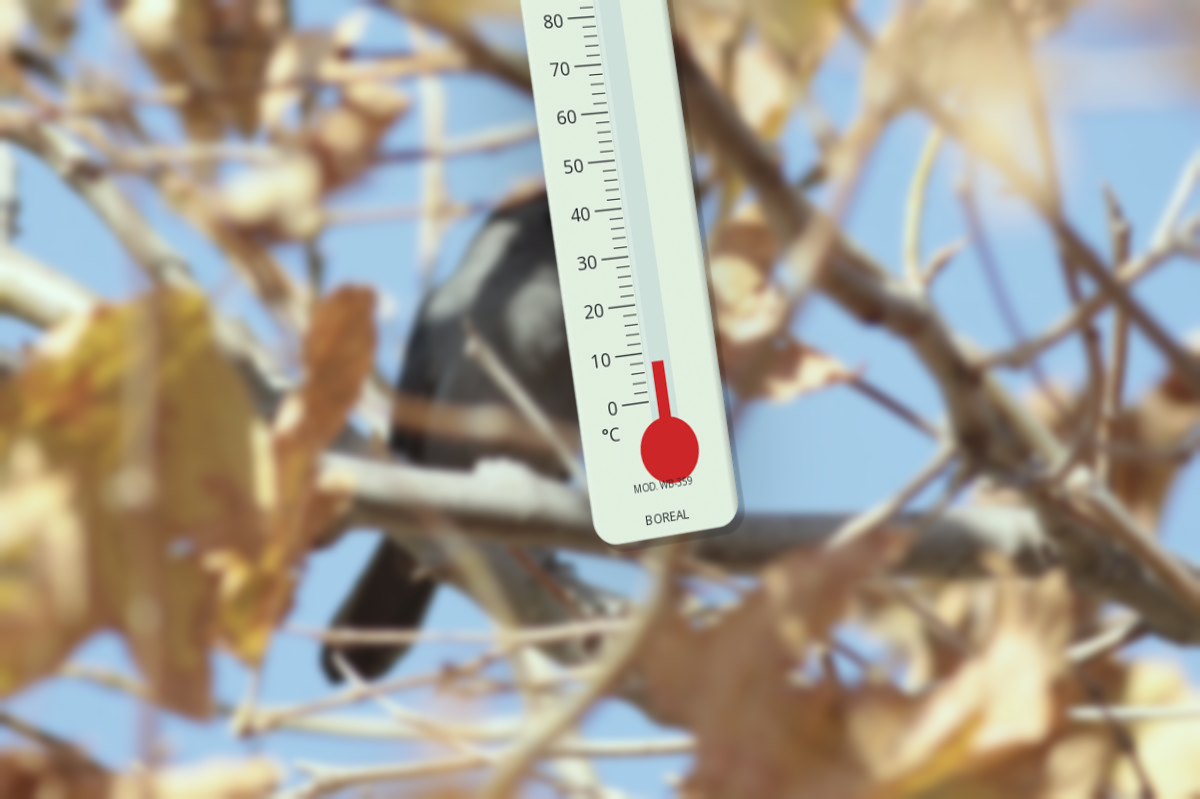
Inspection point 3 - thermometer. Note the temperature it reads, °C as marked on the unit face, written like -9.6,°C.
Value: 8,°C
